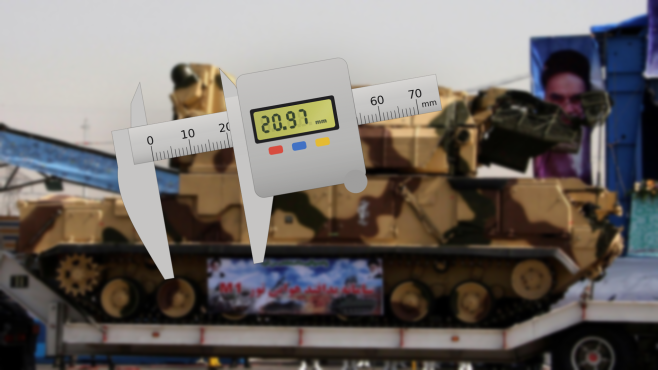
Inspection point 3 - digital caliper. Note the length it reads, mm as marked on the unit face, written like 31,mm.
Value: 20.97,mm
